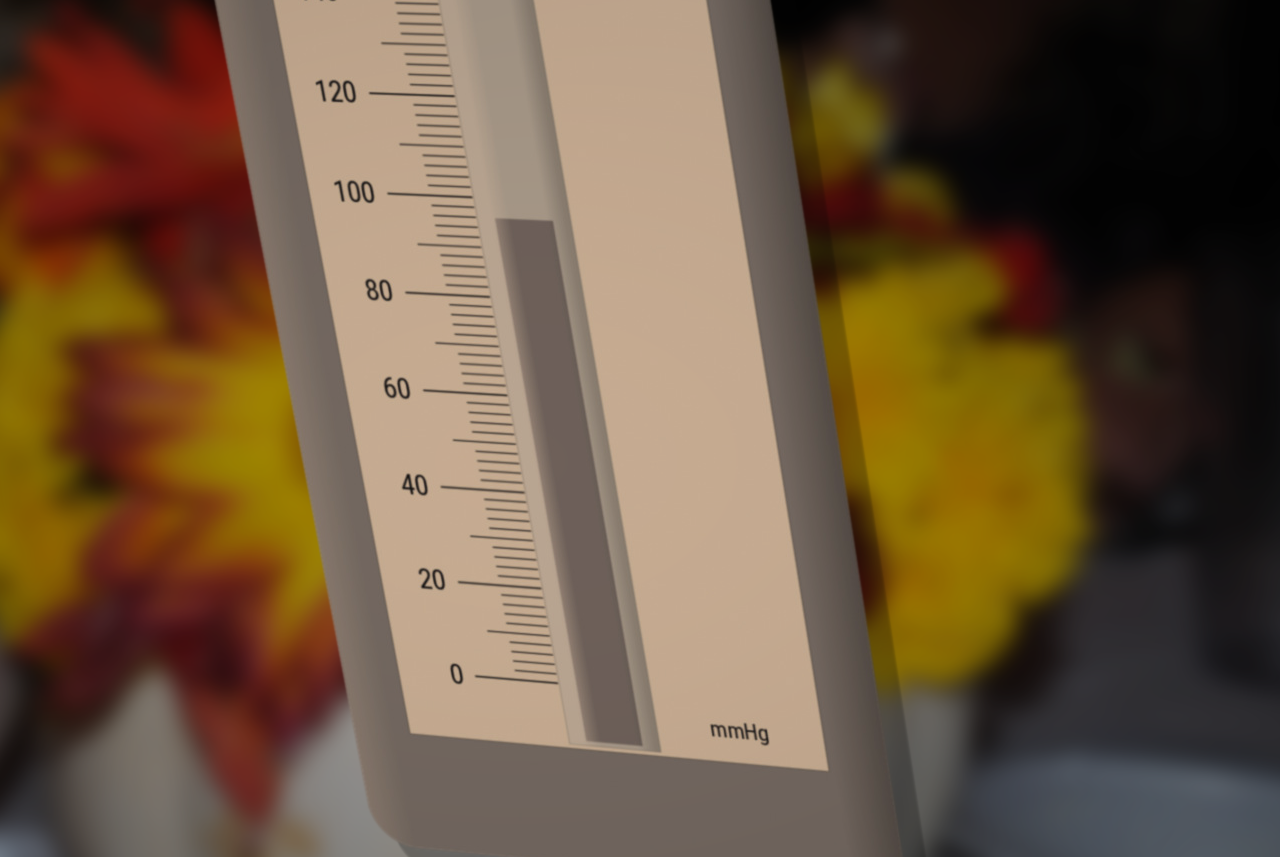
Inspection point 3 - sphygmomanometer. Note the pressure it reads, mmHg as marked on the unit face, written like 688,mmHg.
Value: 96,mmHg
